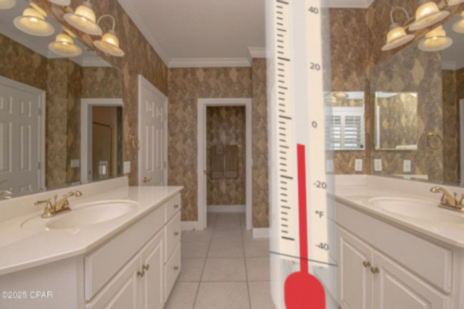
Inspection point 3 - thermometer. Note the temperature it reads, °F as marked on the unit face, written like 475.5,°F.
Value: -8,°F
